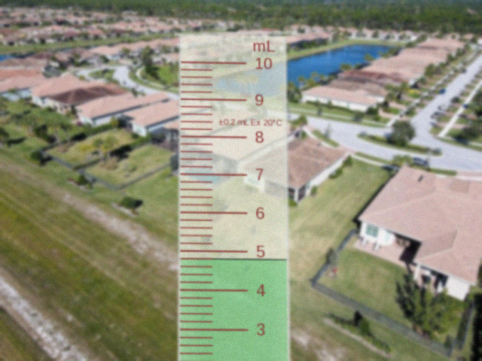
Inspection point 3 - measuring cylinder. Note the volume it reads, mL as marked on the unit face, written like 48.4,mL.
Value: 4.8,mL
